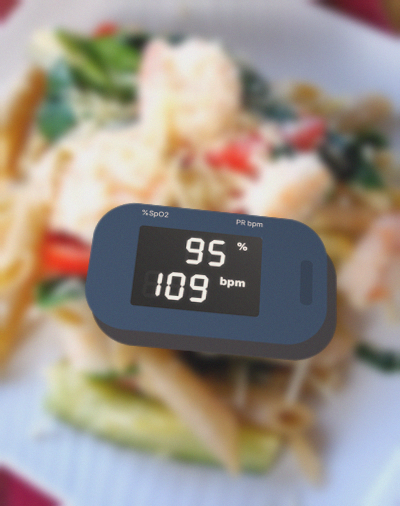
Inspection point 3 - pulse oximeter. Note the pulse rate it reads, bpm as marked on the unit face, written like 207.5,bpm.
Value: 109,bpm
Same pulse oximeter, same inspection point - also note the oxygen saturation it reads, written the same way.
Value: 95,%
